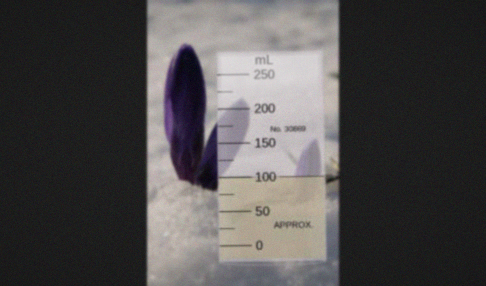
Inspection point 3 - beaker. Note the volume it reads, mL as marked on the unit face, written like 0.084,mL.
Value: 100,mL
